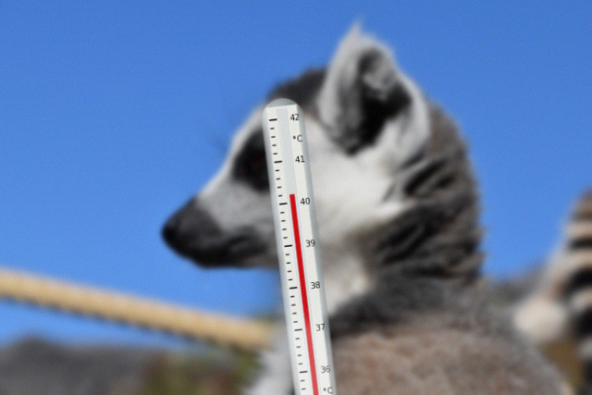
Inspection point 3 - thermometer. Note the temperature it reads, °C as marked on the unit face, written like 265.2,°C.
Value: 40.2,°C
